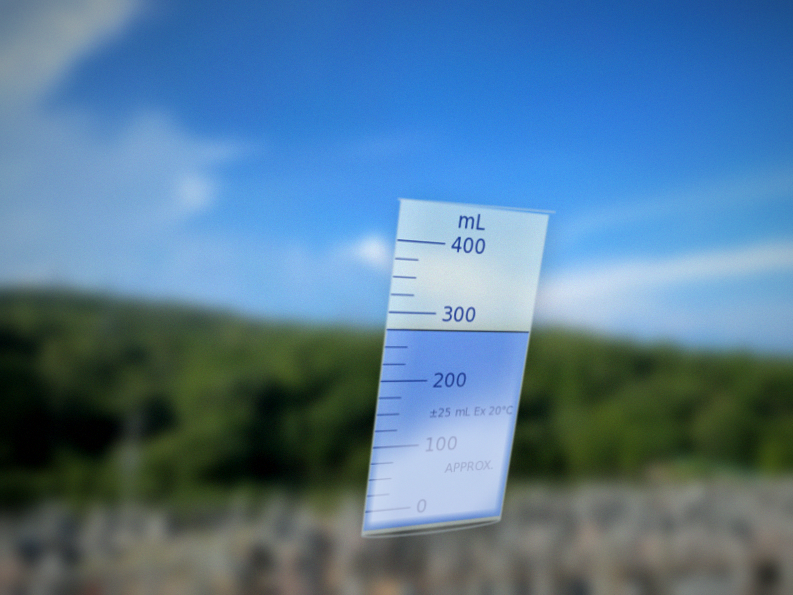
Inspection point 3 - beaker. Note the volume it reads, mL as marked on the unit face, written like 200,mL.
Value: 275,mL
